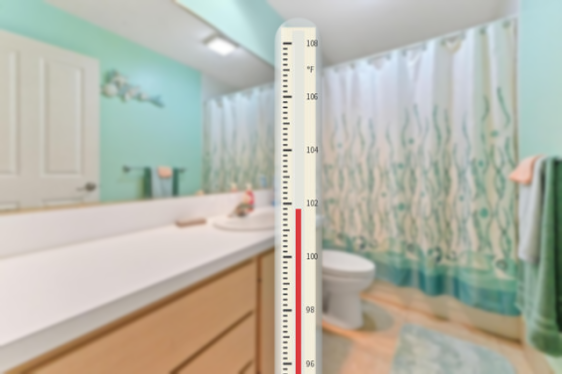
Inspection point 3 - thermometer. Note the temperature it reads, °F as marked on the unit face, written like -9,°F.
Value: 101.8,°F
